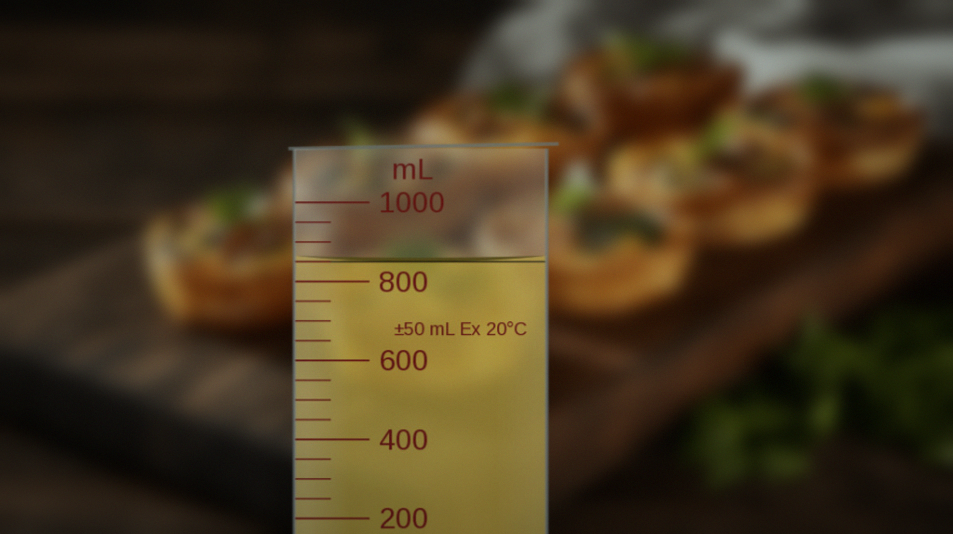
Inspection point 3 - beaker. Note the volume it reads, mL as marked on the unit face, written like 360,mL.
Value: 850,mL
